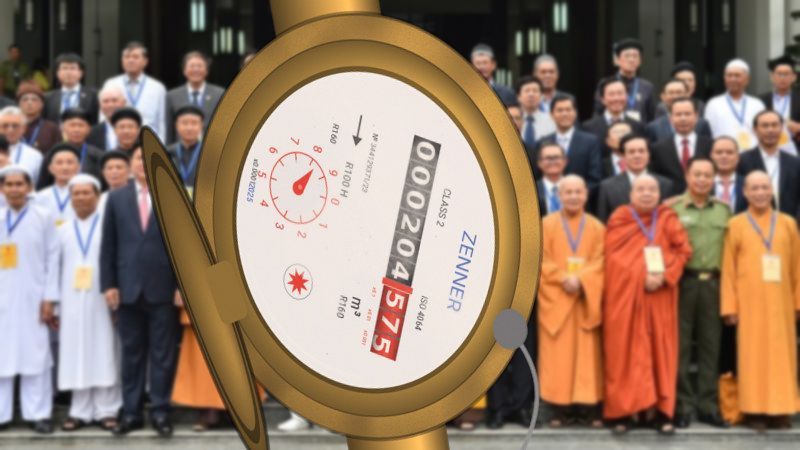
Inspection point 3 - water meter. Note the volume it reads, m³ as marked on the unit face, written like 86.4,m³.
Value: 204.5748,m³
